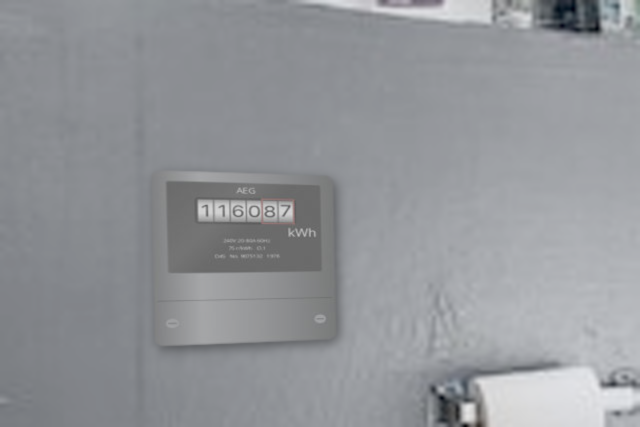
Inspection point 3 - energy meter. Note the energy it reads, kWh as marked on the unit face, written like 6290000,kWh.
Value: 1160.87,kWh
